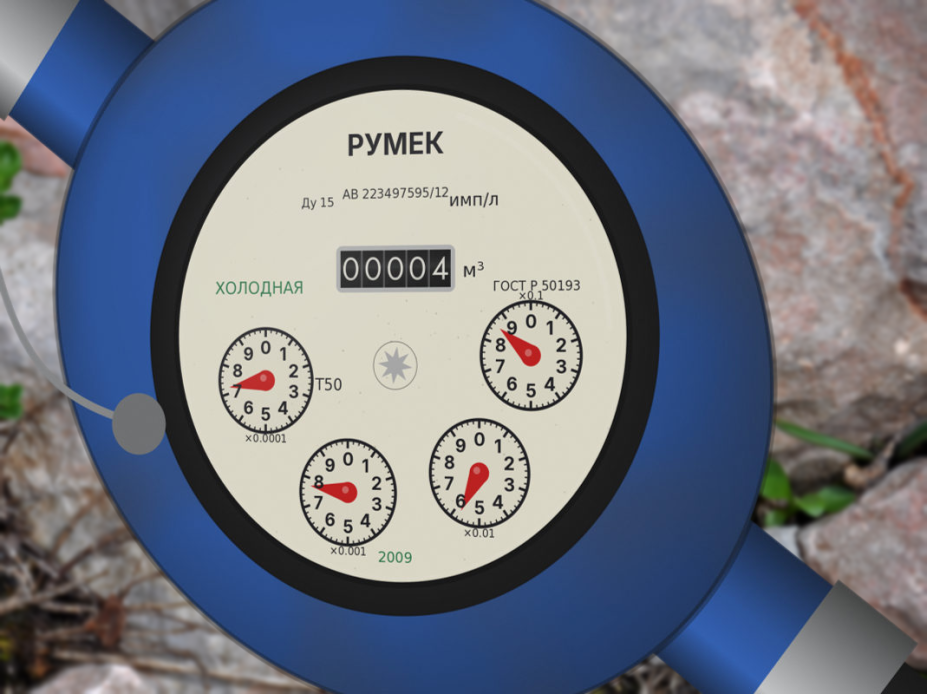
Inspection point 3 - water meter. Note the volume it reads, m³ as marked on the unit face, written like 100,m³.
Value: 4.8577,m³
